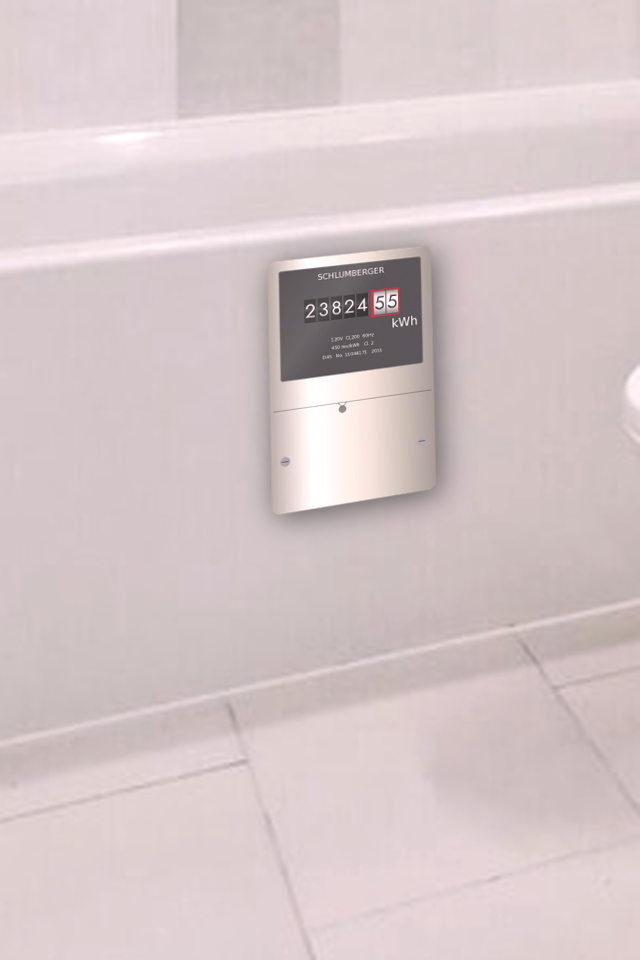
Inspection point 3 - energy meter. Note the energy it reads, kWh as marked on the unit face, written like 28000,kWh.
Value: 23824.55,kWh
